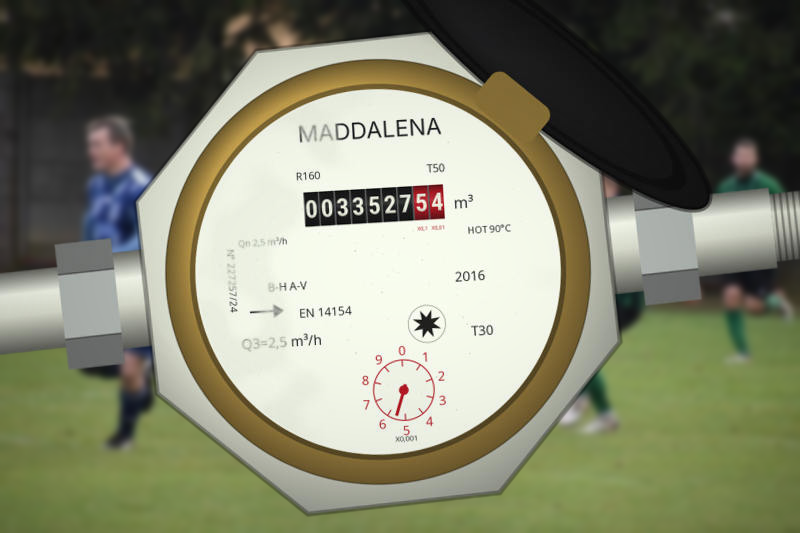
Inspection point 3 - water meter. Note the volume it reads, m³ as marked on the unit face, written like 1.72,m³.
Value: 33527.545,m³
